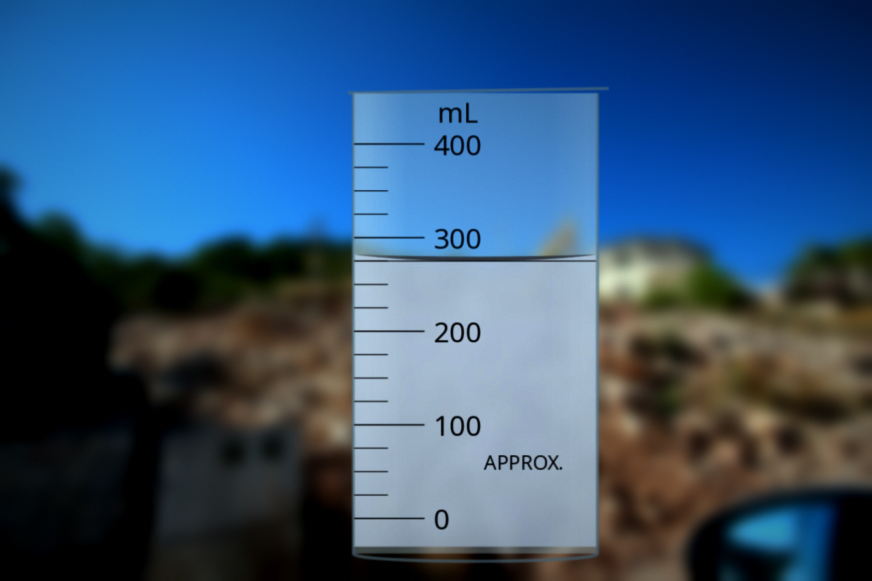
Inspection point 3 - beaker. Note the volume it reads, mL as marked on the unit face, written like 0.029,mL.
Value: 275,mL
